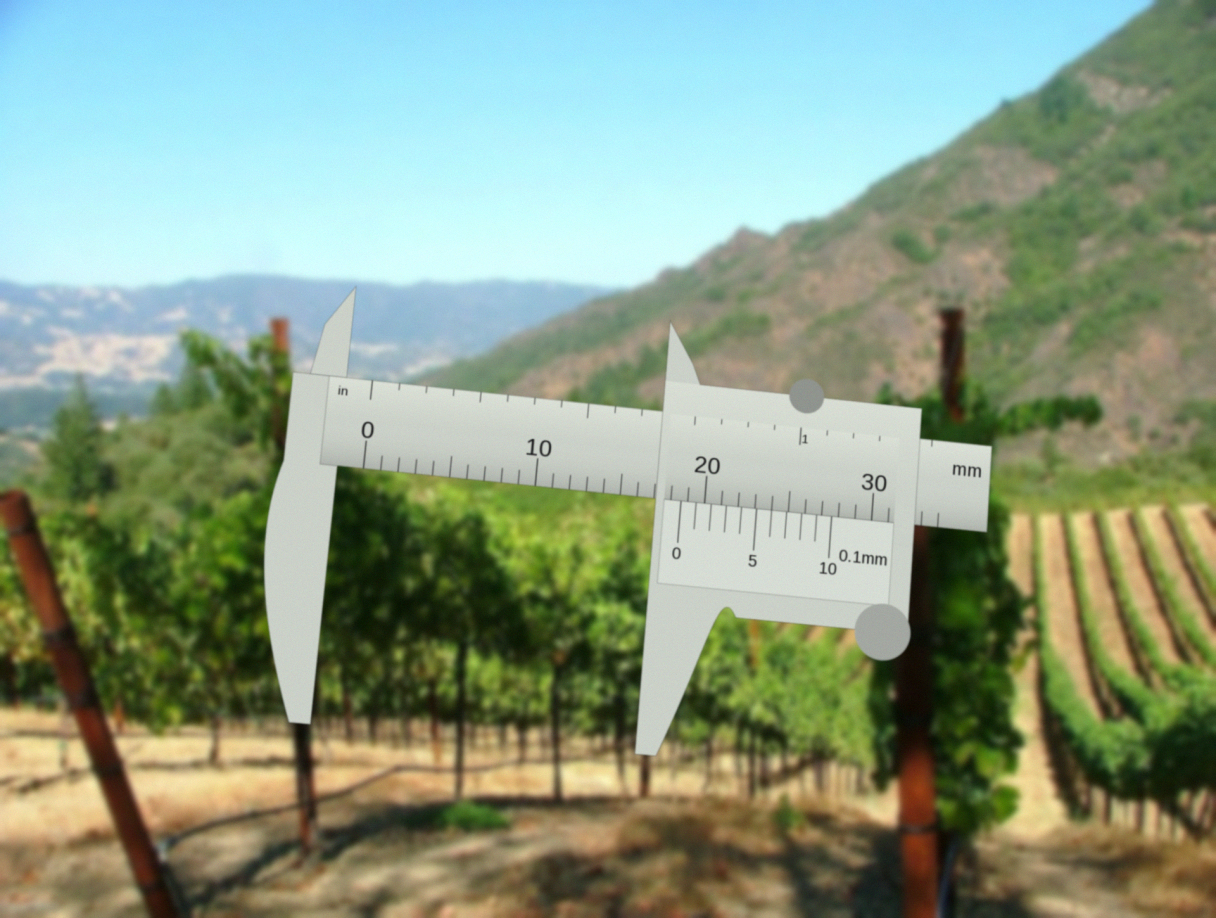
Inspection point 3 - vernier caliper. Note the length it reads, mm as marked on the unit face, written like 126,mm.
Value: 18.6,mm
